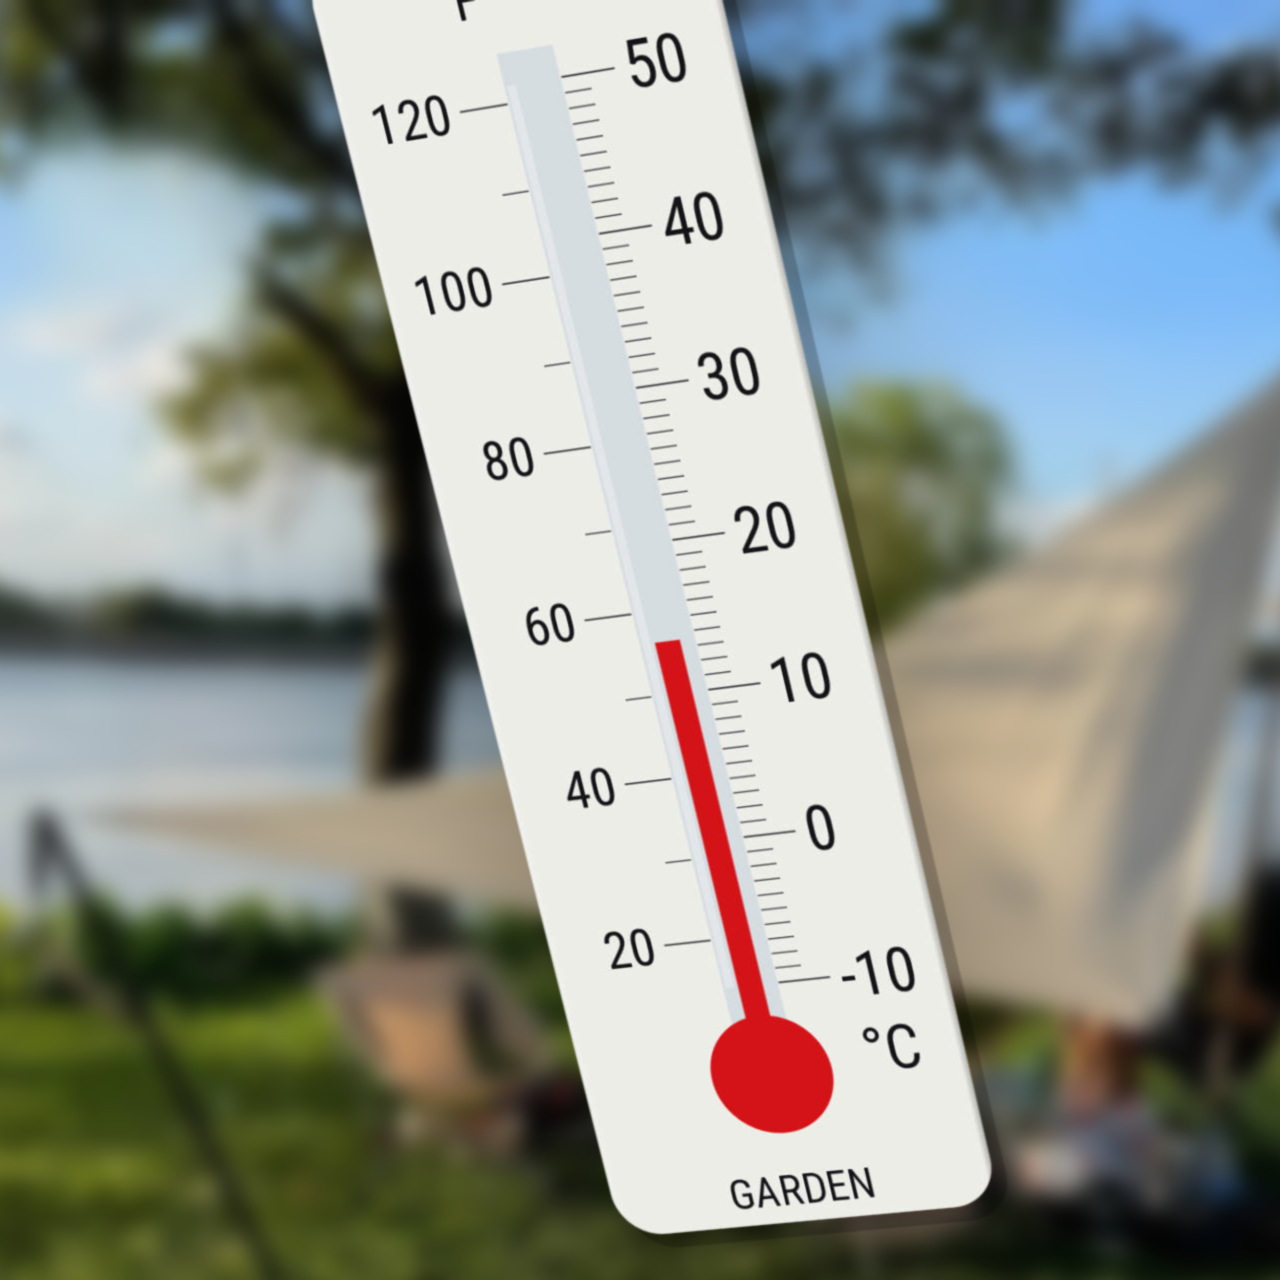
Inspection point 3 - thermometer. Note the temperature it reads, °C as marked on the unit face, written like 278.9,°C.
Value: 13.5,°C
